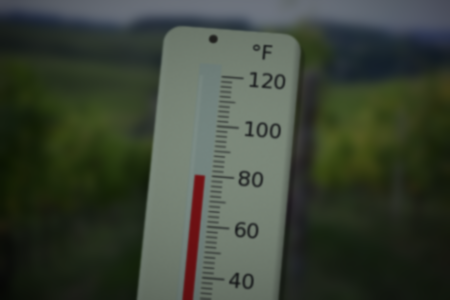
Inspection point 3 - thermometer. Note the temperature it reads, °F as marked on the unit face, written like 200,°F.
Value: 80,°F
